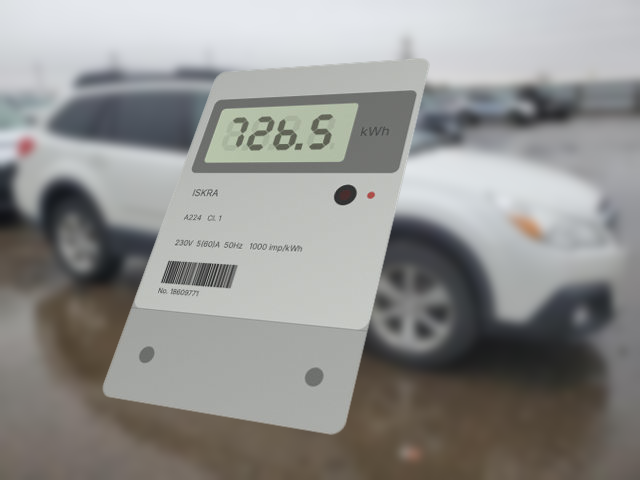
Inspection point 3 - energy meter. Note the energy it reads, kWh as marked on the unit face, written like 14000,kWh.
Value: 726.5,kWh
